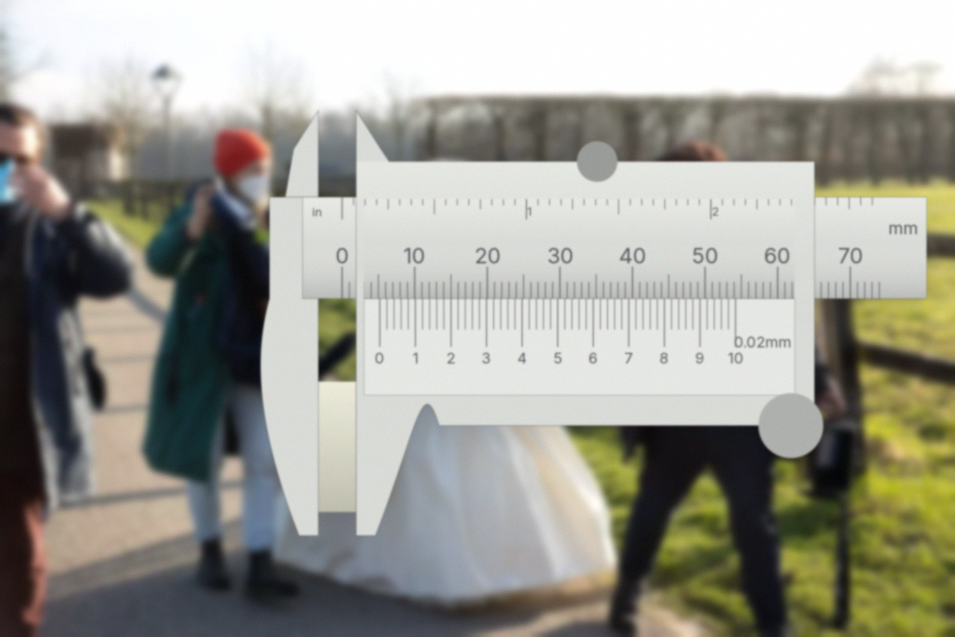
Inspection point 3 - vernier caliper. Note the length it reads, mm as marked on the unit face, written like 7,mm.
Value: 5.2,mm
